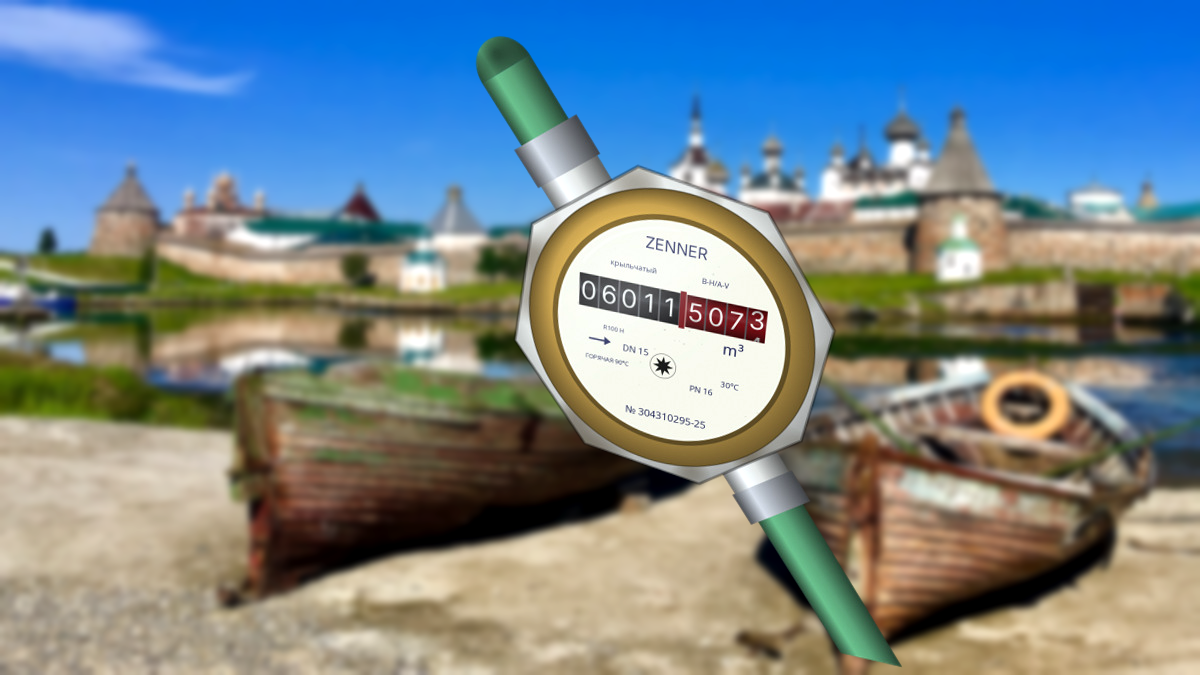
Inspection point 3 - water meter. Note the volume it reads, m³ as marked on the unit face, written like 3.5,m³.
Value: 6011.5073,m³
